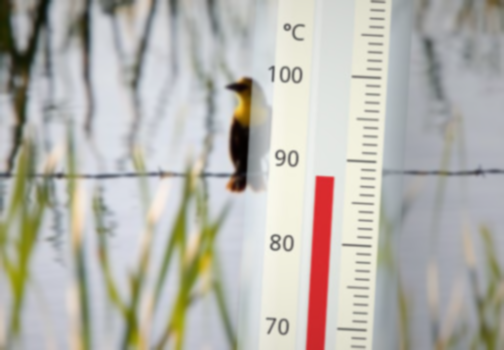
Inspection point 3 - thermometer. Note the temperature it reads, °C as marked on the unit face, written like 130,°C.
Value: 88,°C
